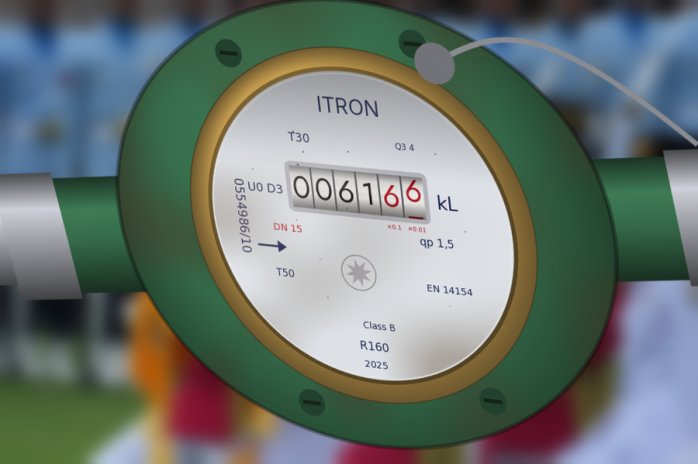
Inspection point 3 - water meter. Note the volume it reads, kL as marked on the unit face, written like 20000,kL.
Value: 61.66,kL
